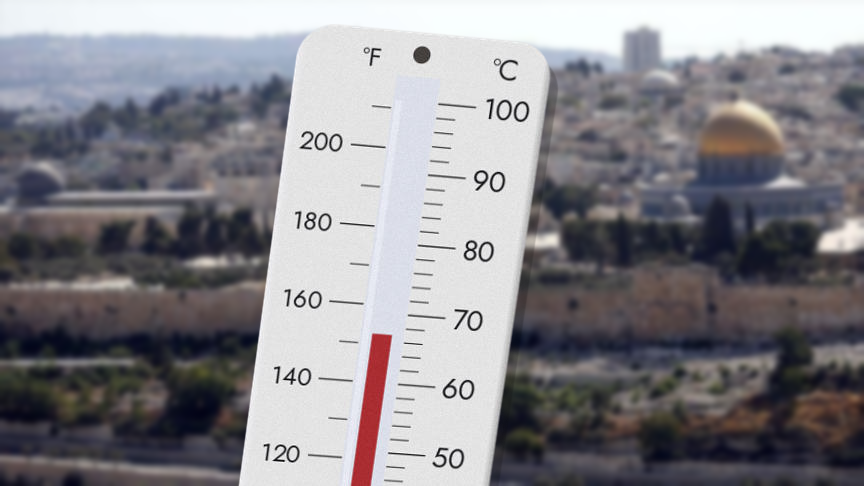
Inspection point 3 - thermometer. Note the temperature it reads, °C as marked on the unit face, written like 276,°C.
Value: 67,°C
